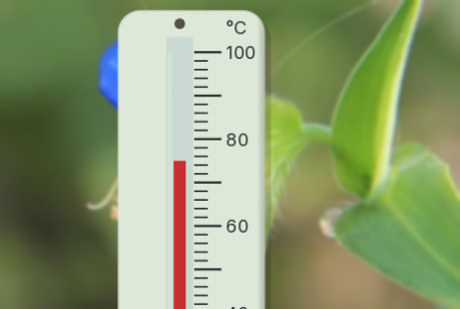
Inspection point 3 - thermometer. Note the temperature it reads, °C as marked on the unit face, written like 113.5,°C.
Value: 75,°C
